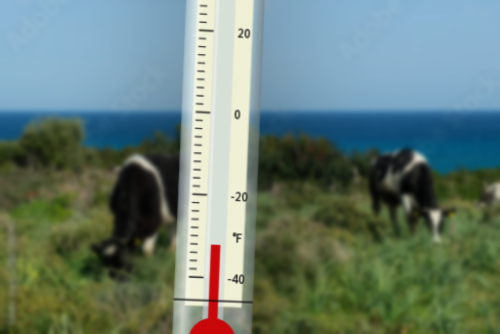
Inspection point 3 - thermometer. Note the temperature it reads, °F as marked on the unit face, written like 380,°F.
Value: -32,°F
